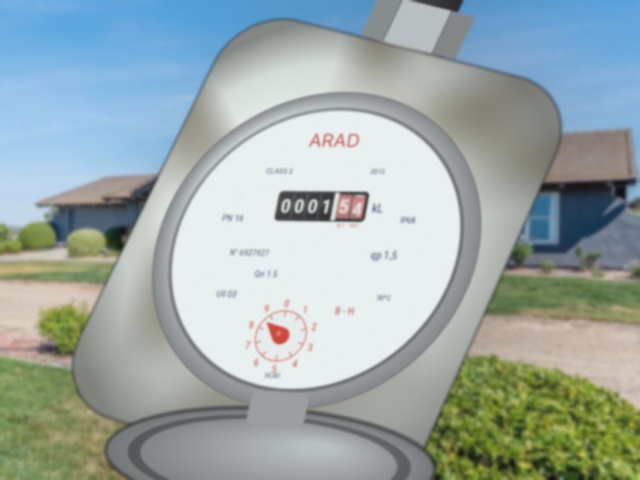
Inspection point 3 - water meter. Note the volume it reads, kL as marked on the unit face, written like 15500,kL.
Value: 1.538,kL
